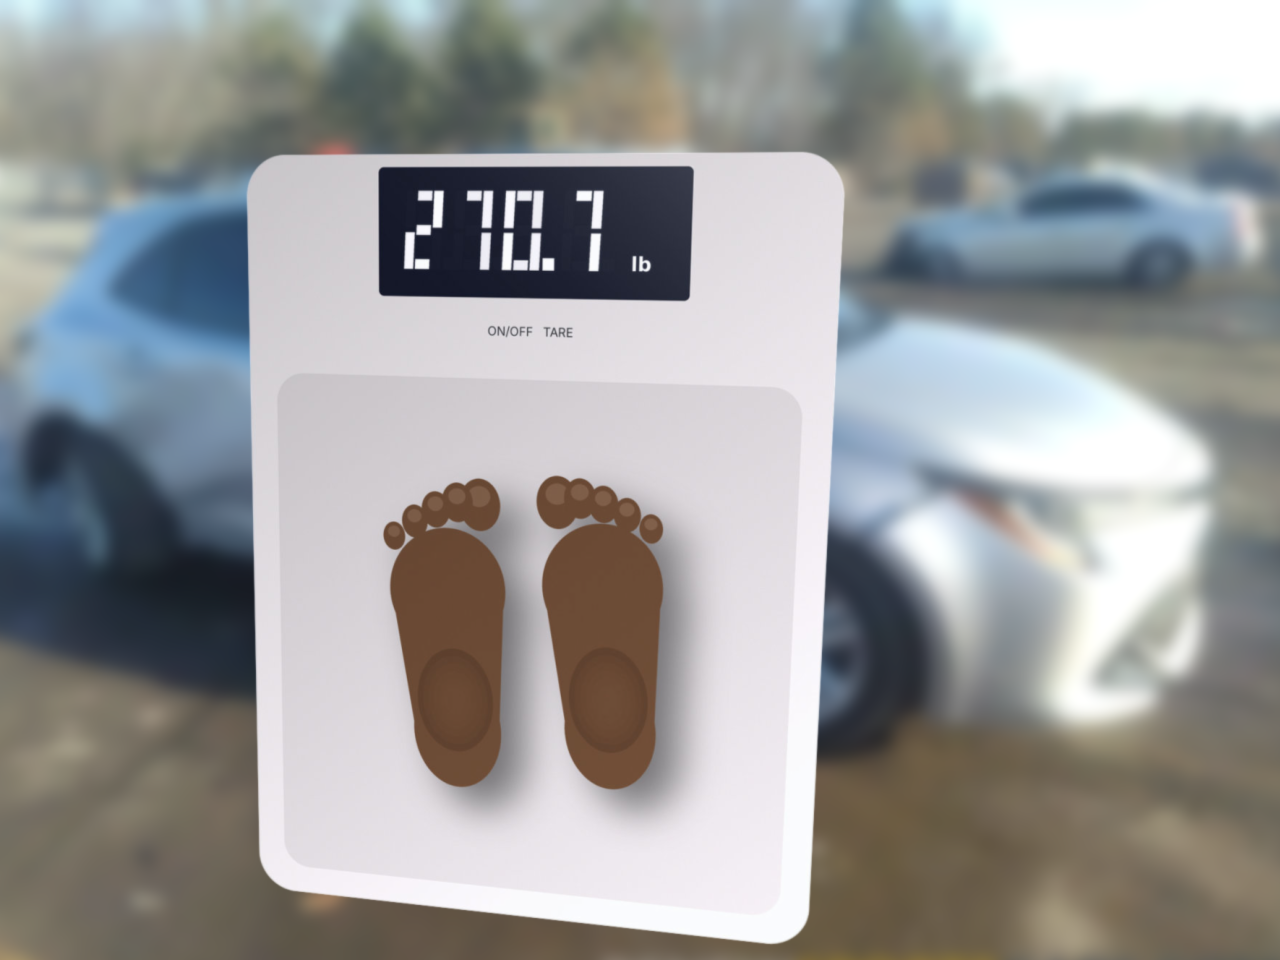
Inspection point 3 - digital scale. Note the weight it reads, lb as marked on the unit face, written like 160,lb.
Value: 270.7,lb
